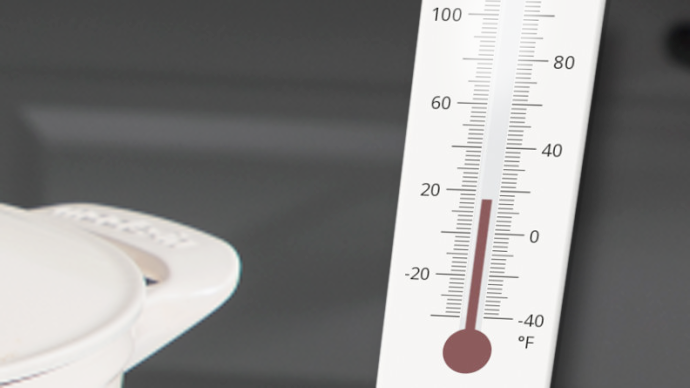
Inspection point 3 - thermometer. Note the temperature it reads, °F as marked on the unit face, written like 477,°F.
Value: 16,°F
